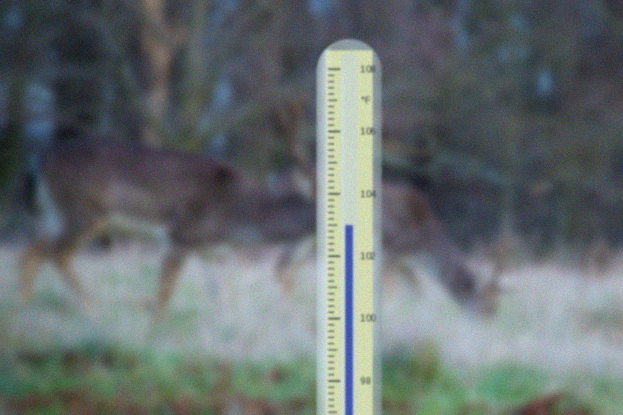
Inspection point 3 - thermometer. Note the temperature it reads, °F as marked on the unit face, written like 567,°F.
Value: 103,°F
